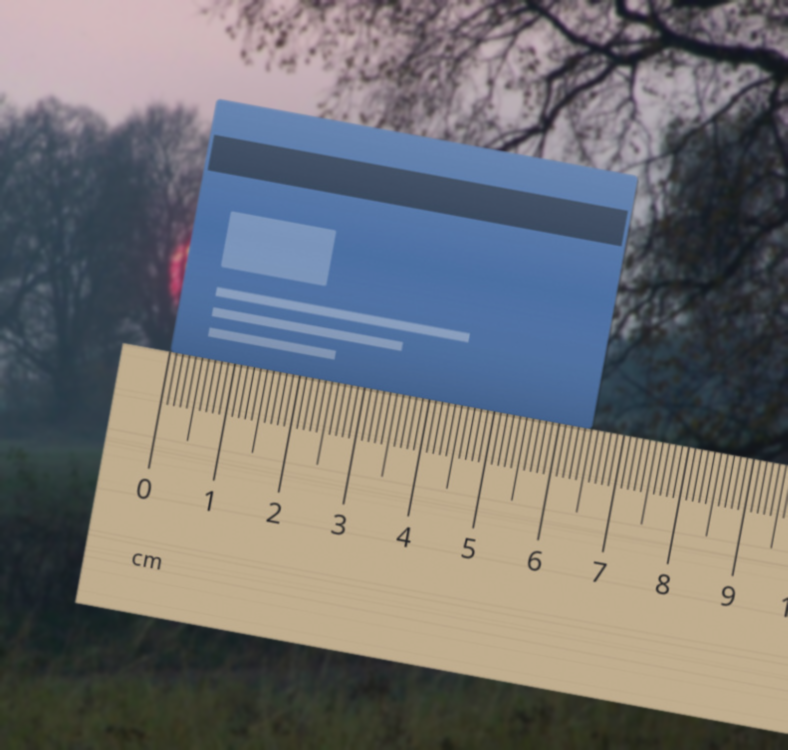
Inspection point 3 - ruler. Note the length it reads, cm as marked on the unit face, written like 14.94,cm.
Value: 6.5,cm
